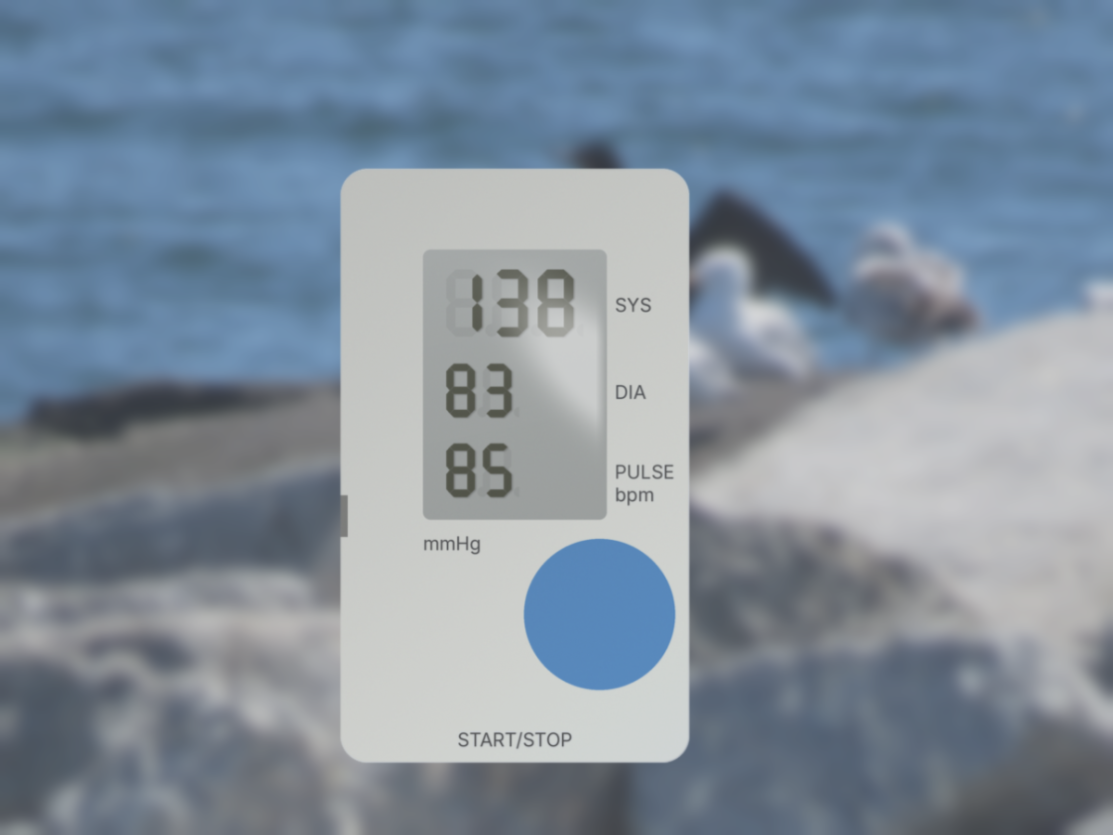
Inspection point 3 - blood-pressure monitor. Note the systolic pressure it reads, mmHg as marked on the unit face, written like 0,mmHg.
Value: 138,mmHg
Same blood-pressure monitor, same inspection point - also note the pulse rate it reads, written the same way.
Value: 85,bpm
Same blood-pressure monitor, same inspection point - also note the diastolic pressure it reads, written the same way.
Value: 83,mmHg
